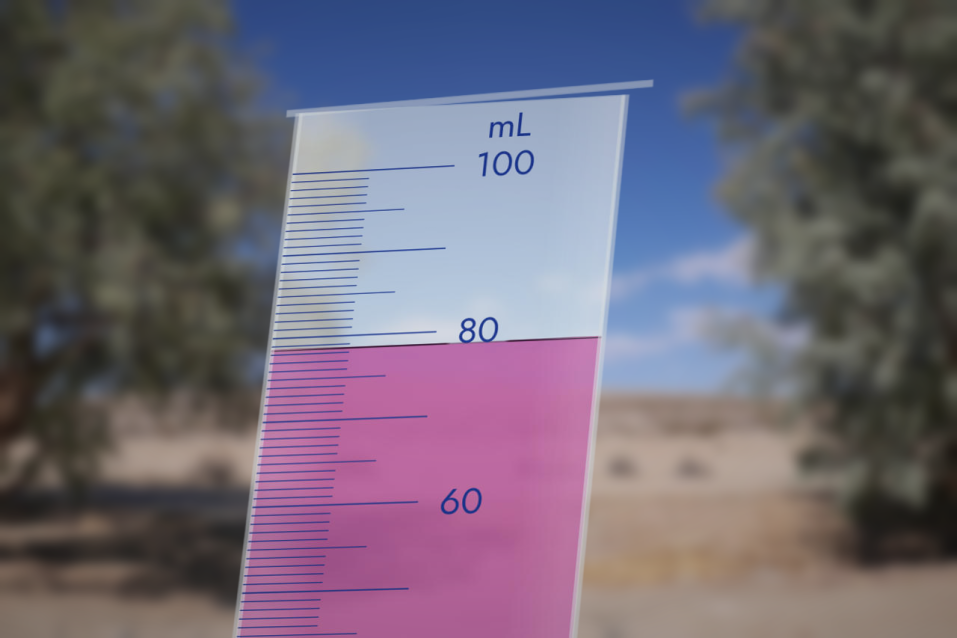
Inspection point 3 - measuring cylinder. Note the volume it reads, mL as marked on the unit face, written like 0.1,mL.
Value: 78.5,mL
